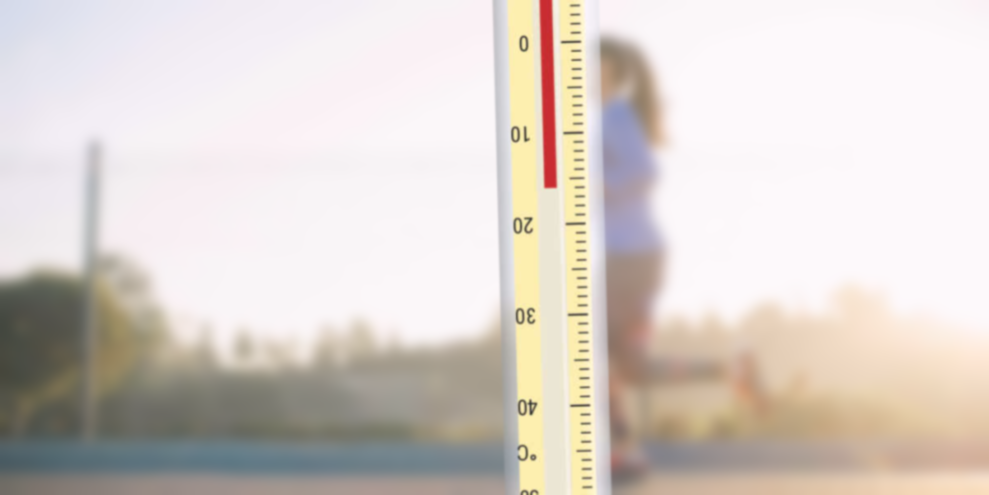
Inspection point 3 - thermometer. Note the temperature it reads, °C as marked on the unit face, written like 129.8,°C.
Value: 16,°C
